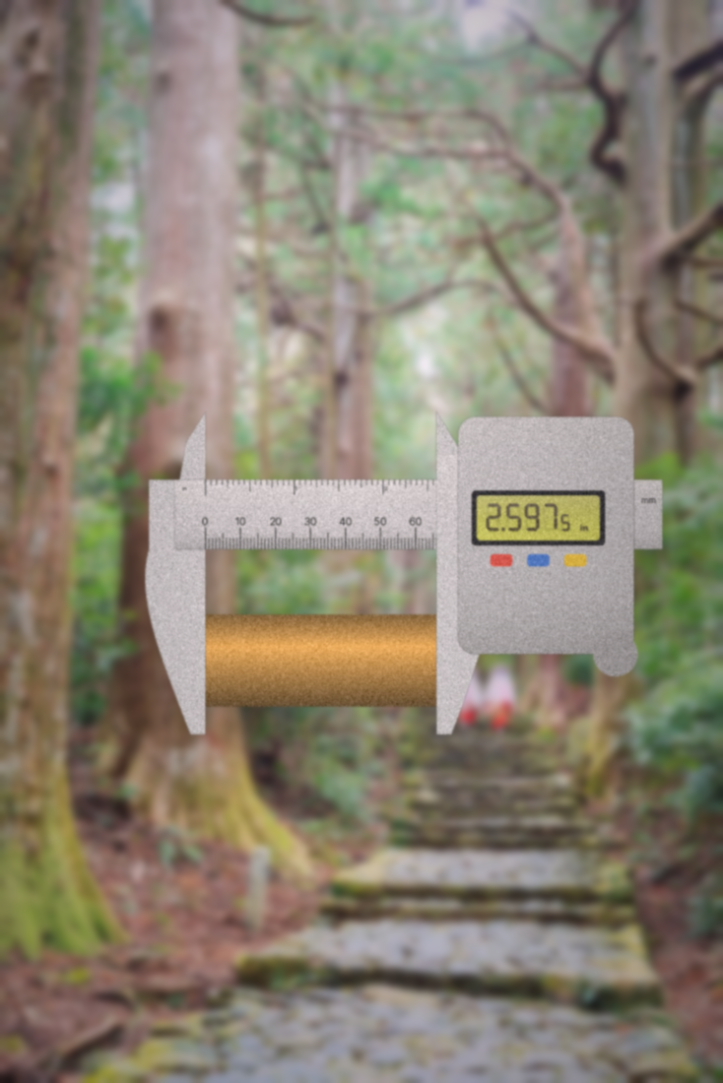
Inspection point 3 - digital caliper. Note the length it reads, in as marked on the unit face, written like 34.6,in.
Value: 2.5975,in
